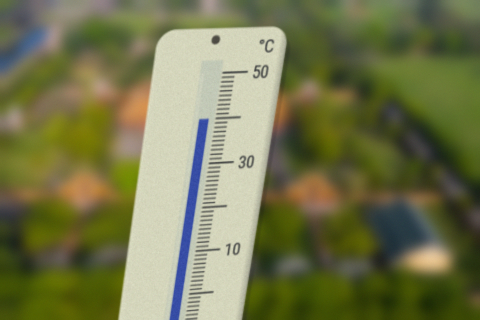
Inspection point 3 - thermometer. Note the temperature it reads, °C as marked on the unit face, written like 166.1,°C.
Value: 40,°C
